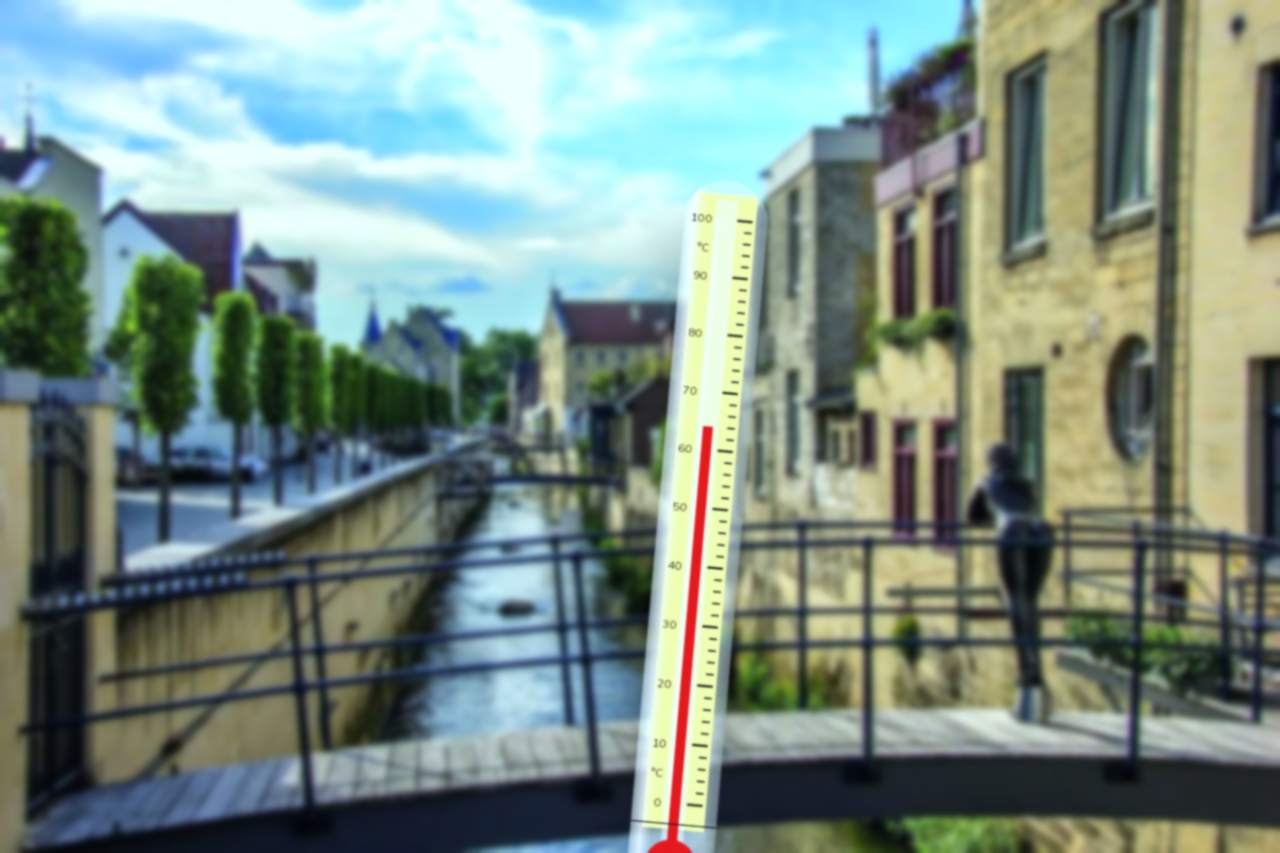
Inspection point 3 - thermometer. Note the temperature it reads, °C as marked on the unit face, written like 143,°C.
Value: 64,°C
